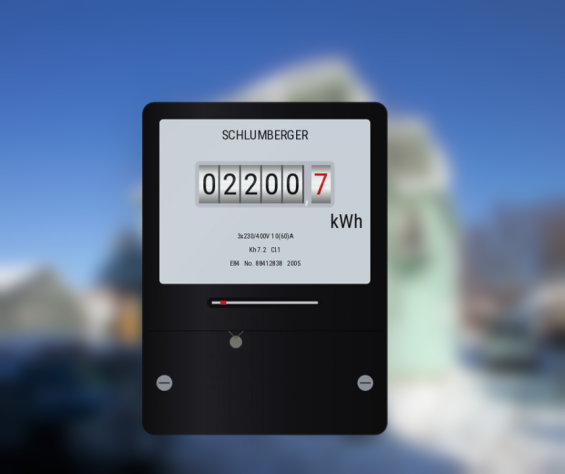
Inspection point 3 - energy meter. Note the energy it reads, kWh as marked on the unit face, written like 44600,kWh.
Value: 2200.7,kWh
